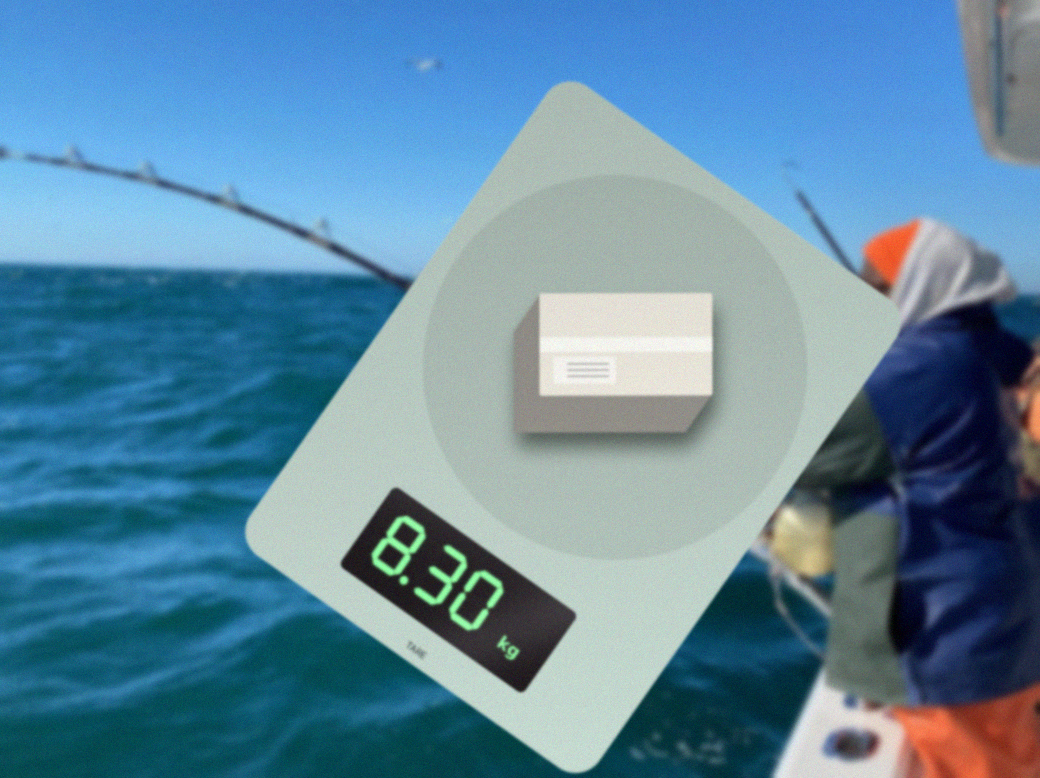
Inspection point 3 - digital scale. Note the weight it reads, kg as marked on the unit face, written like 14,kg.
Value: 8.30,kg
